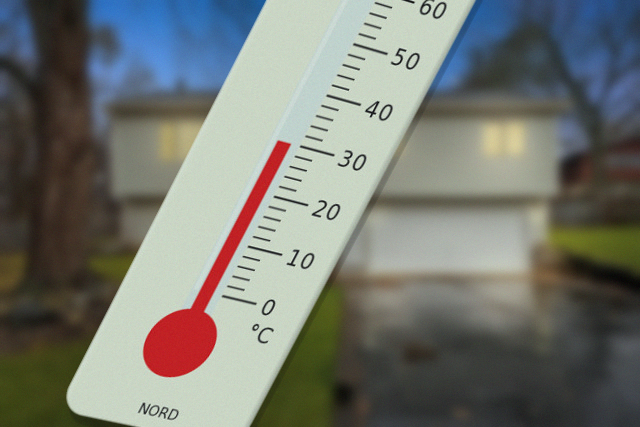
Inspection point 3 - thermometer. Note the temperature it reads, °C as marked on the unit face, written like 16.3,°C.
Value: 30,°C
